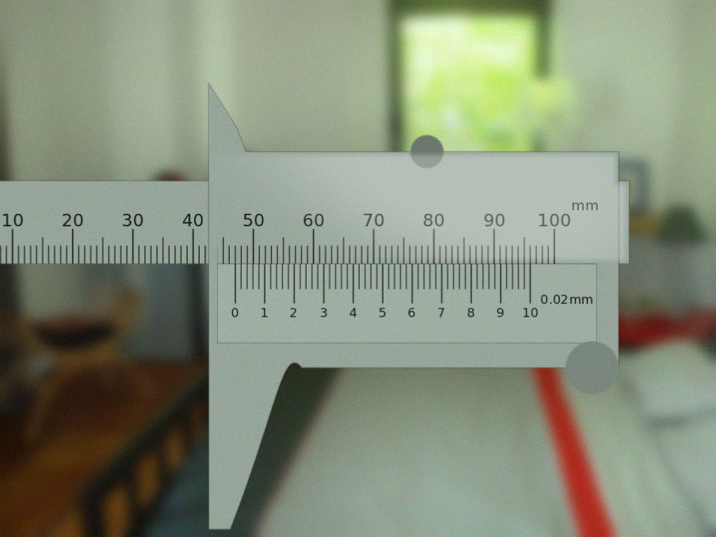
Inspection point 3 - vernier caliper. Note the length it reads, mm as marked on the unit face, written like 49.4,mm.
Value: 47.0,mm
